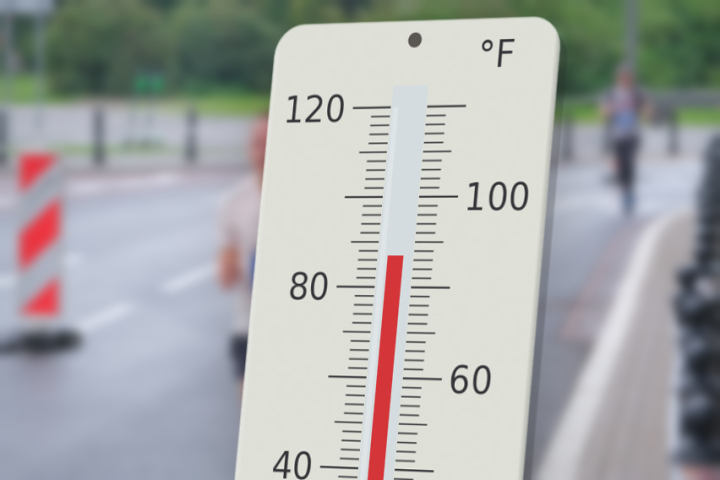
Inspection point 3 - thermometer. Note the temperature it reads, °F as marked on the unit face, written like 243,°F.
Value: 87,°F
